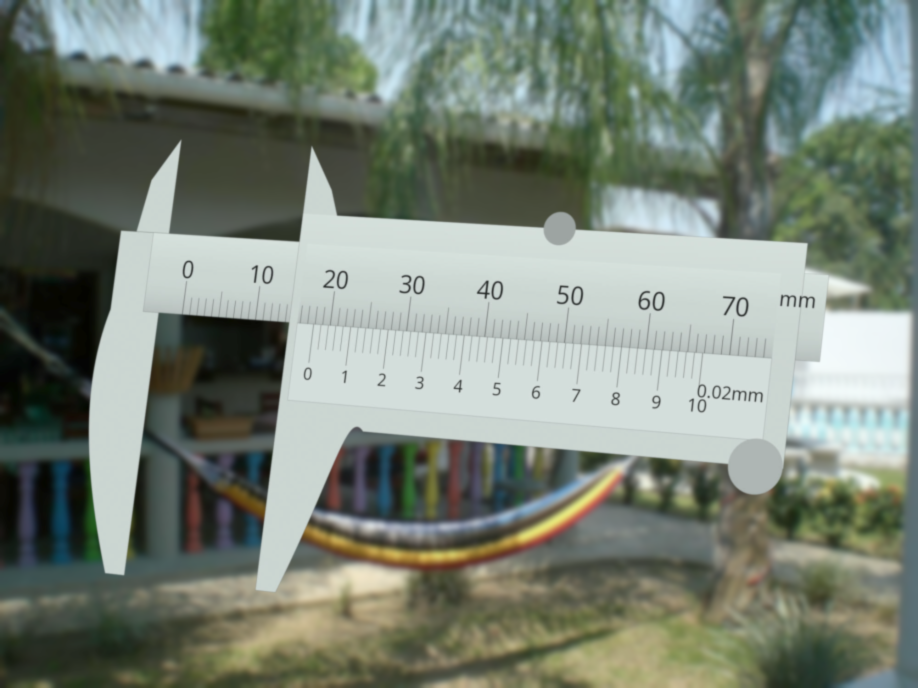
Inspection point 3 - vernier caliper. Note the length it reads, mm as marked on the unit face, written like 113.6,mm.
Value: 17.8,mm
